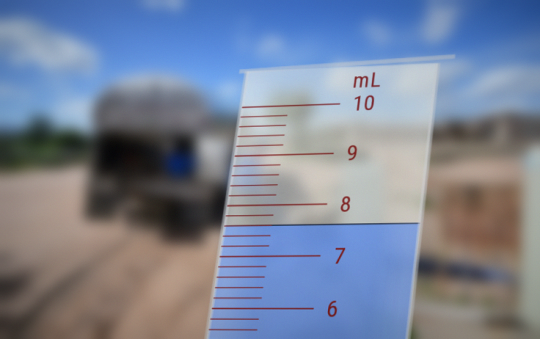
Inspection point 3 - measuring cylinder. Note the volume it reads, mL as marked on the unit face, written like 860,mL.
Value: 7.6,mL
